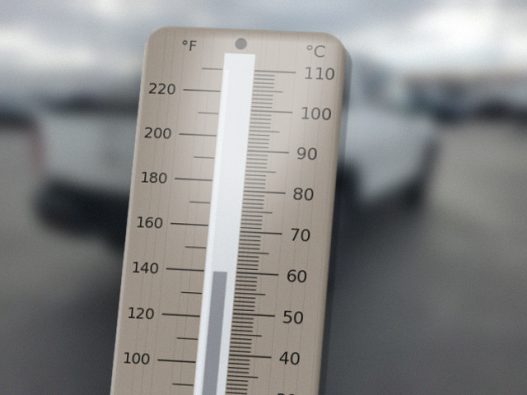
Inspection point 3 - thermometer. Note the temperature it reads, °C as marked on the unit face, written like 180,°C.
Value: 60,°C
